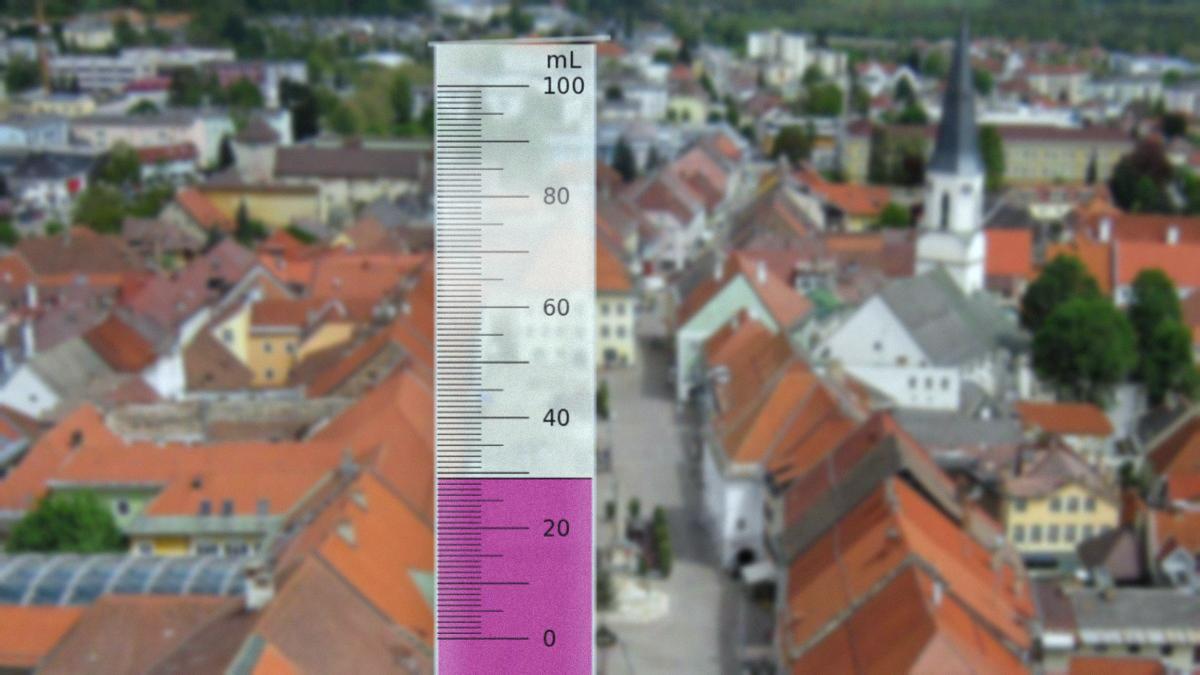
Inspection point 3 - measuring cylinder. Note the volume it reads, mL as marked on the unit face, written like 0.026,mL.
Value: 29,mL
